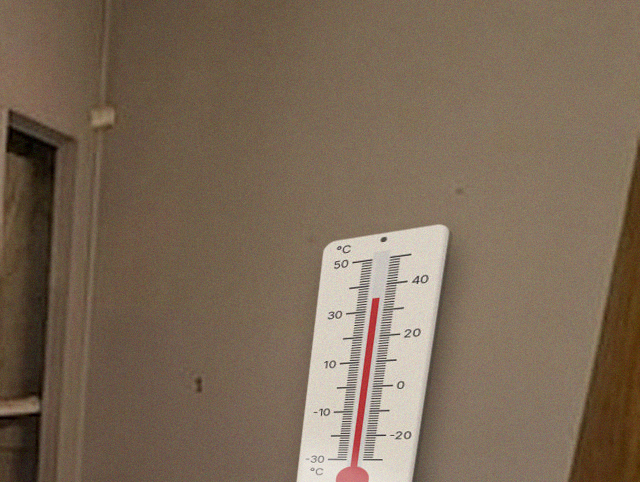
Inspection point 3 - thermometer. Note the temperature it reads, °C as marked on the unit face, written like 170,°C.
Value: 35,°C
